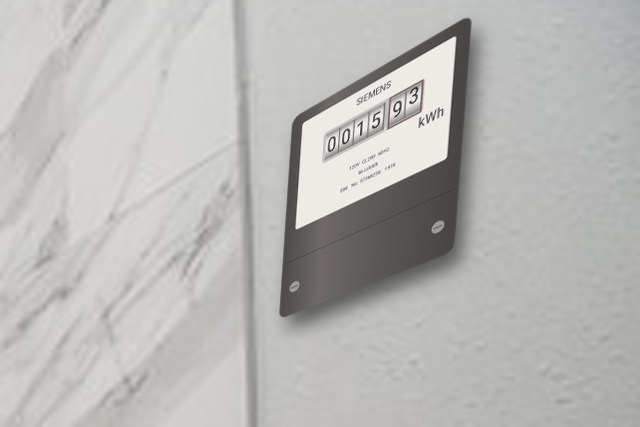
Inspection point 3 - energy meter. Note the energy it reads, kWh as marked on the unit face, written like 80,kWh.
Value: 15.93,kWh
